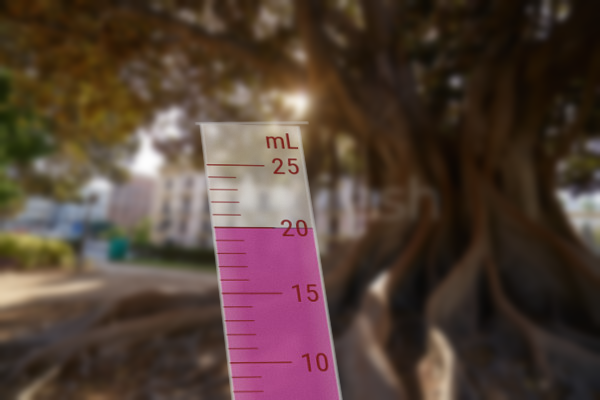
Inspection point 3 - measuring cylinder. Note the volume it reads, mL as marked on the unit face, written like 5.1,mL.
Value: 20,mL
